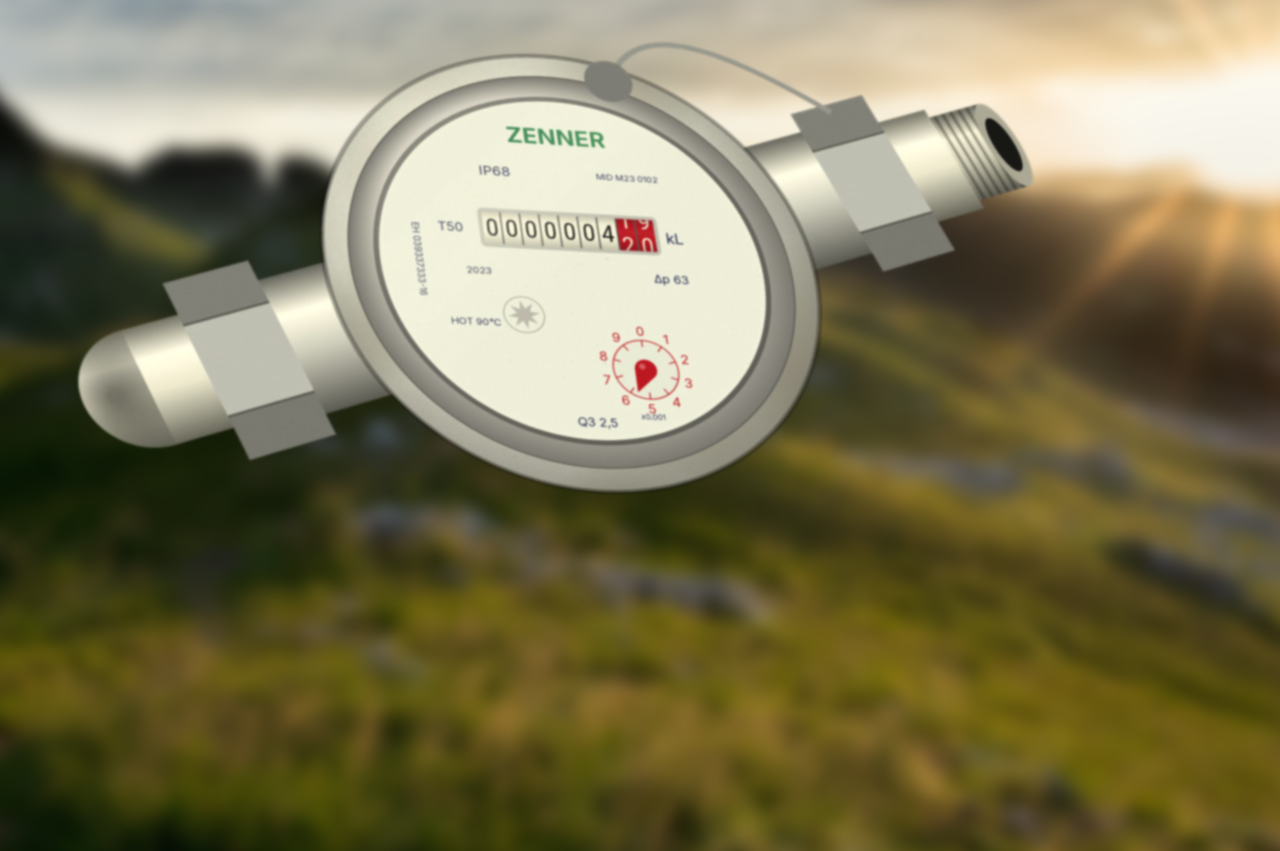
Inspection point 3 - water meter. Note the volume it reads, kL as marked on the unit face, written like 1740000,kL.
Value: 4.195,kL
